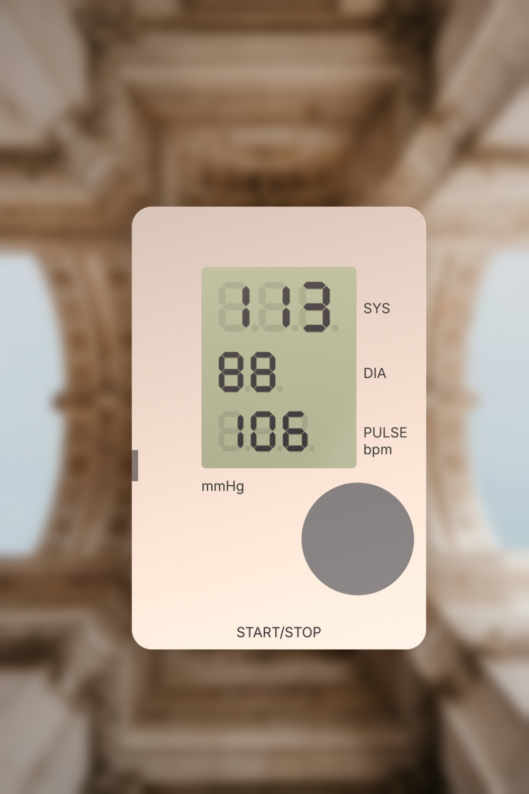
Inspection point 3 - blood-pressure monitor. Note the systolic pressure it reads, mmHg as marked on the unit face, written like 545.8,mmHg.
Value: 113,mmHg
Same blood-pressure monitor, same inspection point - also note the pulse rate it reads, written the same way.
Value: 106,bpm
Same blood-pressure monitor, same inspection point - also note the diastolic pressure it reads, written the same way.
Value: 88,mmHg
